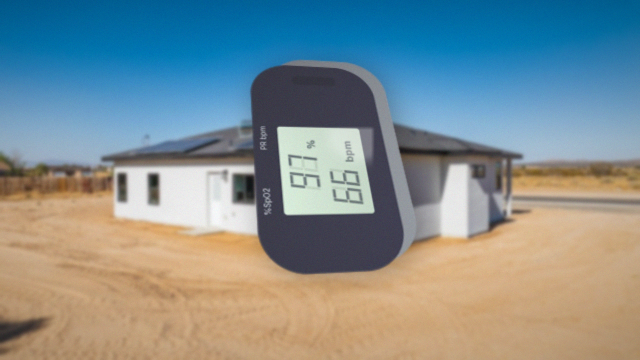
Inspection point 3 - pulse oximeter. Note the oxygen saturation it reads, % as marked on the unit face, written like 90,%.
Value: 97,%
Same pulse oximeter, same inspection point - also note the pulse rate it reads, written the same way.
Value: 66,bpm
